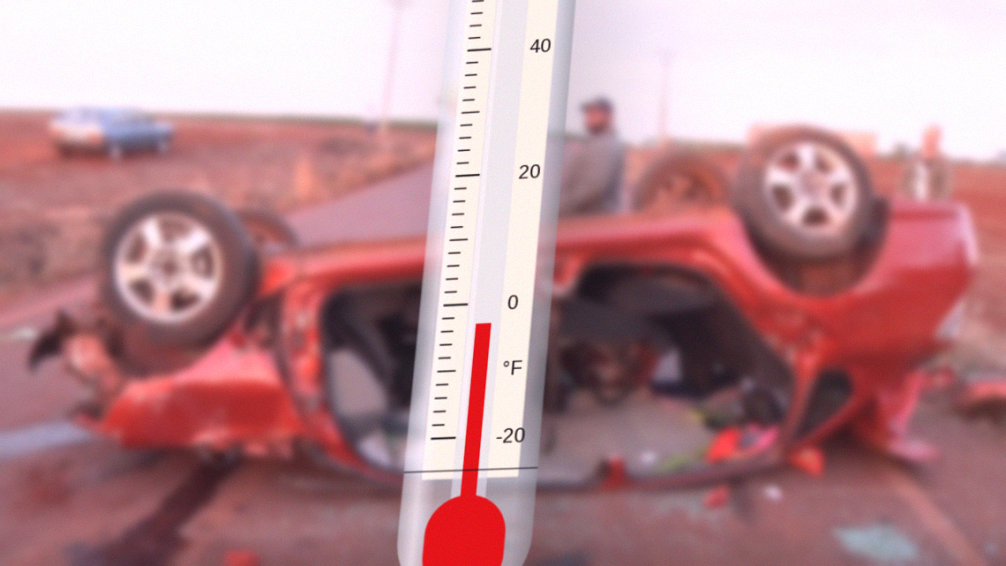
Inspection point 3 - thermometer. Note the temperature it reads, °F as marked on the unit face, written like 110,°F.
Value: -3,°F
